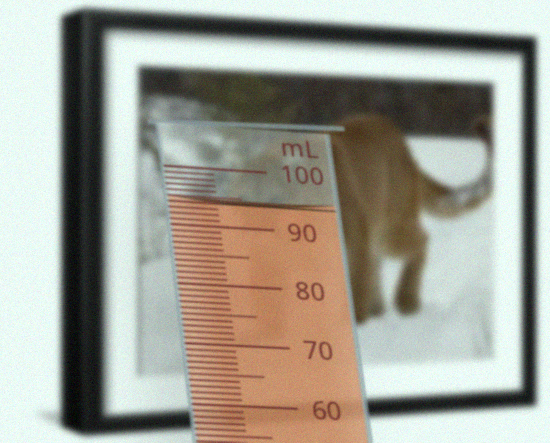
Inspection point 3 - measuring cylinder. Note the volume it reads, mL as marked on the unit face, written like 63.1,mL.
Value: 94,mL
